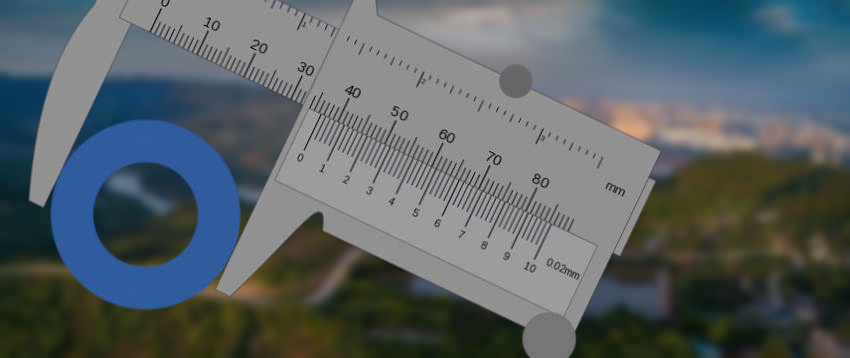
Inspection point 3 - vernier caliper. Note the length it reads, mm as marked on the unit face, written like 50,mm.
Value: 36.5,mm
